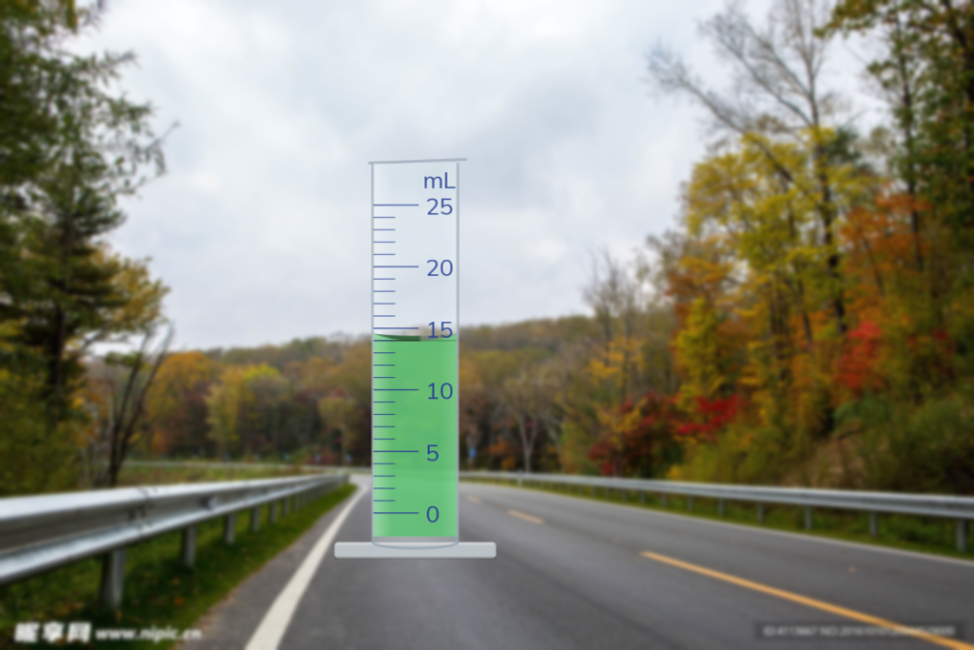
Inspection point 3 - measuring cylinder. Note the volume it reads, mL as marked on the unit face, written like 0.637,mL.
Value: 14,mL
